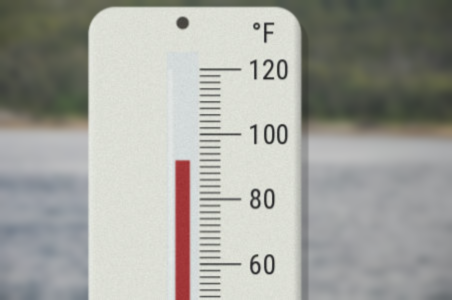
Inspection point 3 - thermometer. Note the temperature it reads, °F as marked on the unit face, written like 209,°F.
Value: 92,°F
